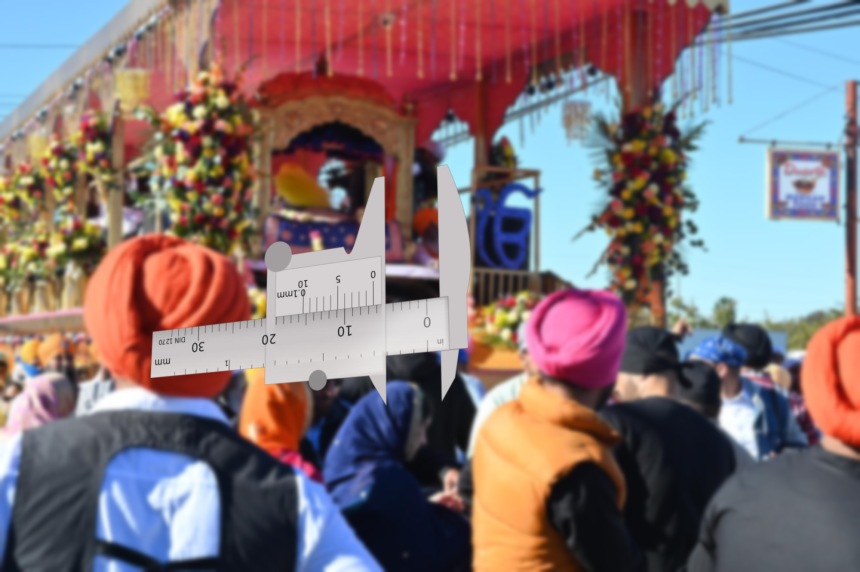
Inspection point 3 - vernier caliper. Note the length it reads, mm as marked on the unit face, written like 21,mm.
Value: 6.4,mm
